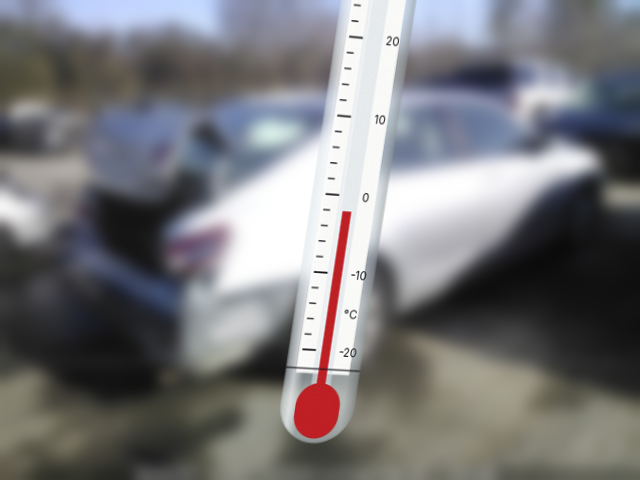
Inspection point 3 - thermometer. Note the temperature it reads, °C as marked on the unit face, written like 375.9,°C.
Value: -2,°C
